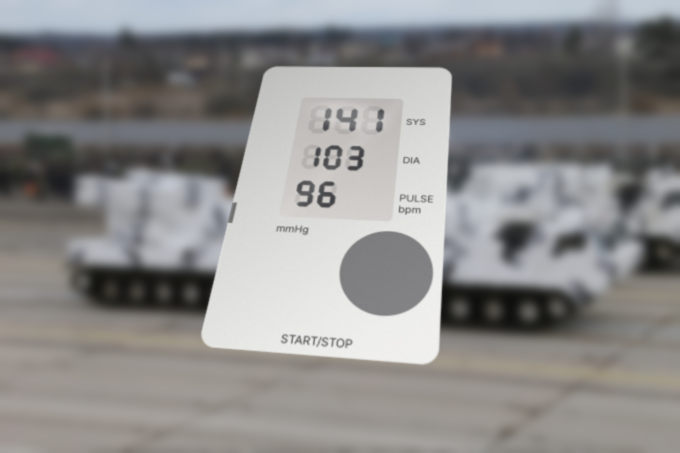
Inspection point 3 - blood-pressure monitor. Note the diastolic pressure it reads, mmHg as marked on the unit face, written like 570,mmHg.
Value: 103,mmHg
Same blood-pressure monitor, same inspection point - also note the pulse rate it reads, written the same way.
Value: 96,bpm
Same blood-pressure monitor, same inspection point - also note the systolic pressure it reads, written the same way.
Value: 141,mmHg
